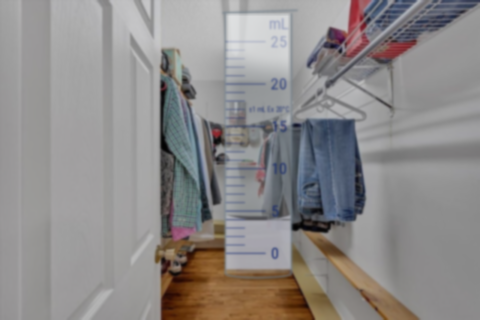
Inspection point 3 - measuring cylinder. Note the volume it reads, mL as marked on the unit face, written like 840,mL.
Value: 4,mL
